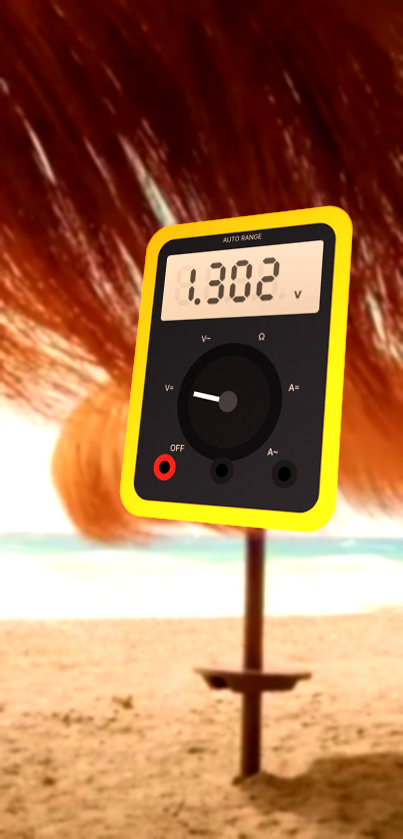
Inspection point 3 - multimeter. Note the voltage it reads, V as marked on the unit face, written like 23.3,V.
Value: 1.302,V
